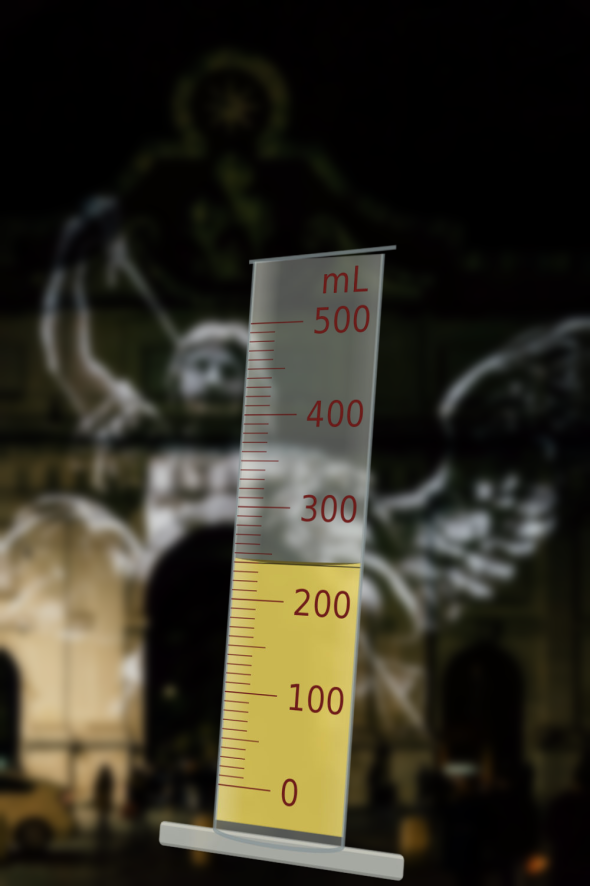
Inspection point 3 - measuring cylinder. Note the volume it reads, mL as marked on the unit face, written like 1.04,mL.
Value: 240,mL
